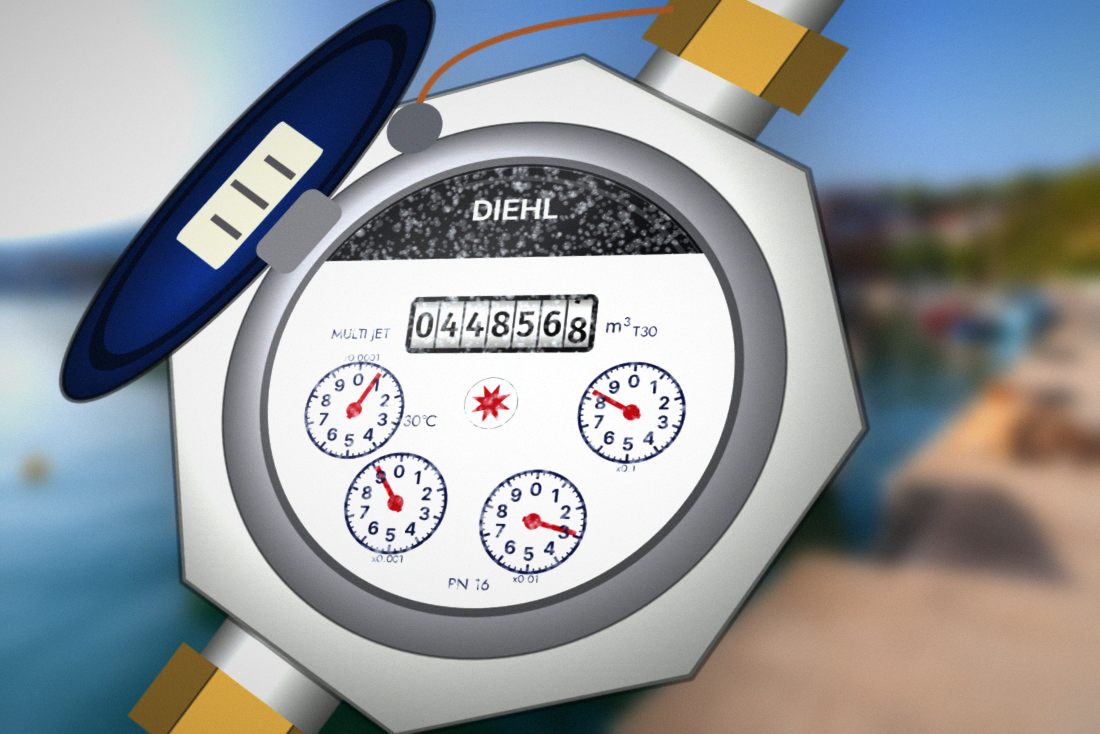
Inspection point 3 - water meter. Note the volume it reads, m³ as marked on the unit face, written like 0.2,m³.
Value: 448567.8290,m³
